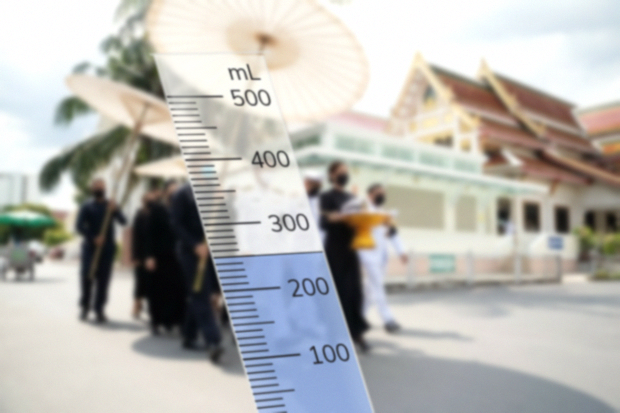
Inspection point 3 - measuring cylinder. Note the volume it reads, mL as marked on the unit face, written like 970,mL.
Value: 250,mL
